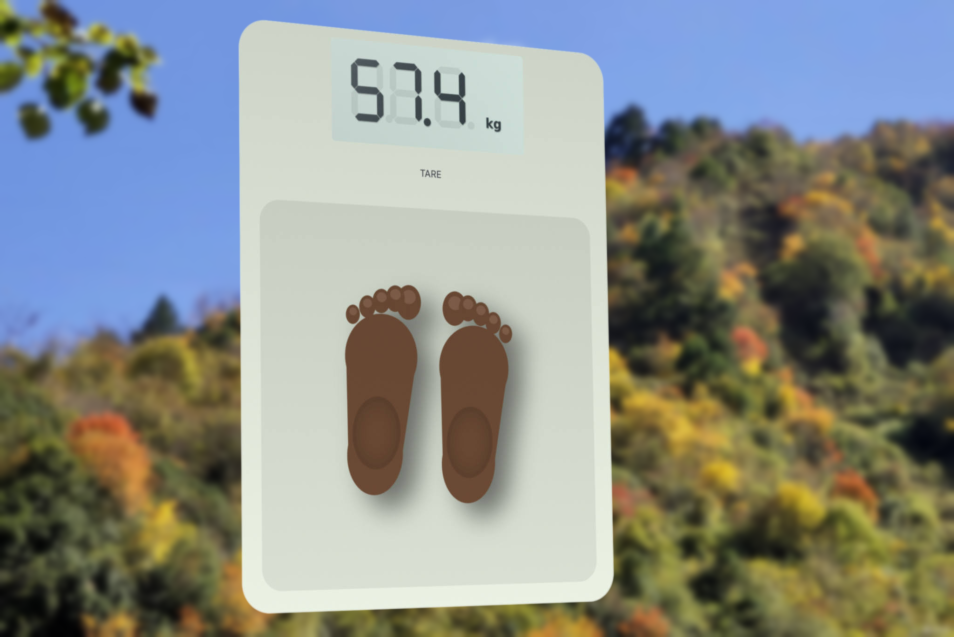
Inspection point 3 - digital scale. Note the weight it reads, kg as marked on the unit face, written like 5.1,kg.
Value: 57.4,kg
